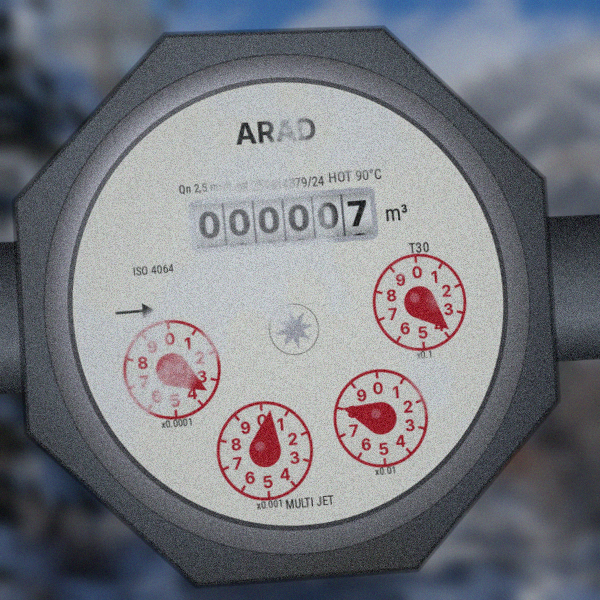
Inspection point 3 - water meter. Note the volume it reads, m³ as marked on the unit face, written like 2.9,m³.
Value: 7.3803,m³
